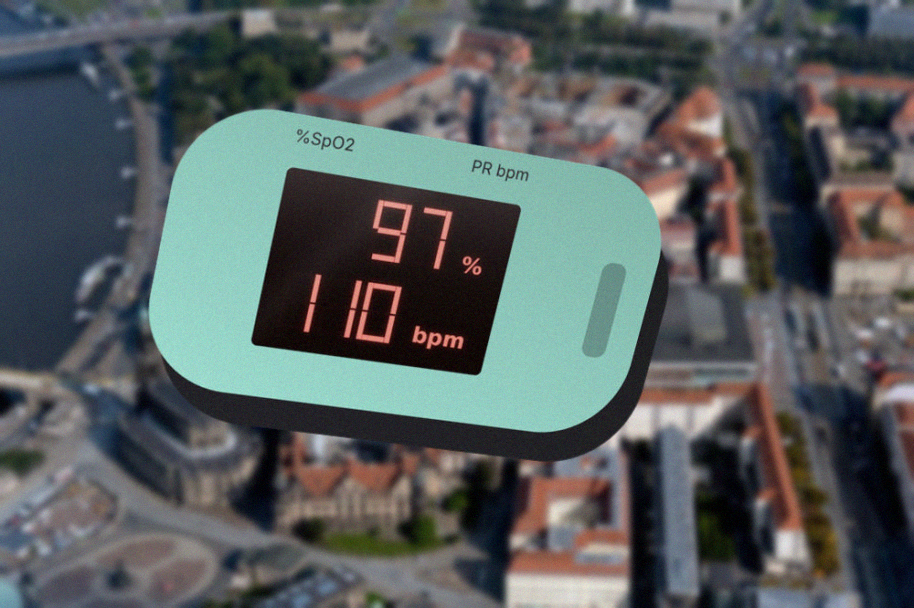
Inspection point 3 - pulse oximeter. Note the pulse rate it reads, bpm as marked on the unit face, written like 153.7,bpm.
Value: 110,bpm
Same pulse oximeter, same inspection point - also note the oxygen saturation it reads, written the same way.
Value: 97,%
